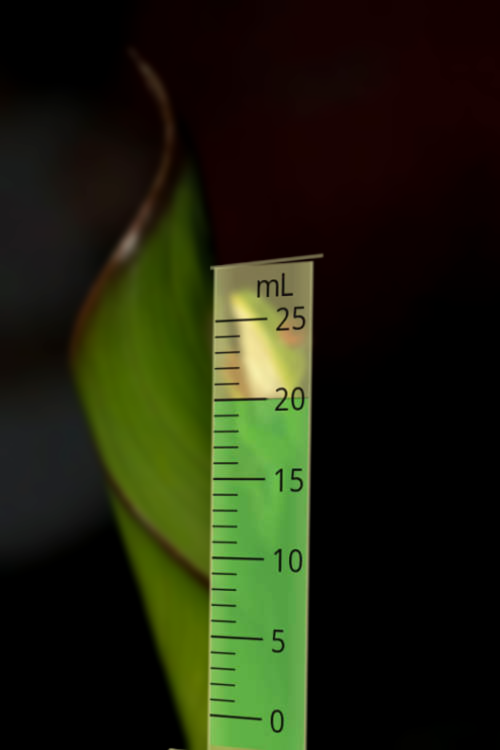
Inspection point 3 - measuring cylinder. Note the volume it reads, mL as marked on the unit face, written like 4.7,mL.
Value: 20,mL
